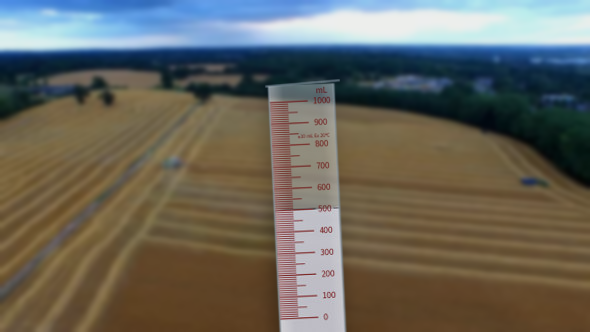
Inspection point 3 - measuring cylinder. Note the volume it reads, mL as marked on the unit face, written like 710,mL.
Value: 500,mL
